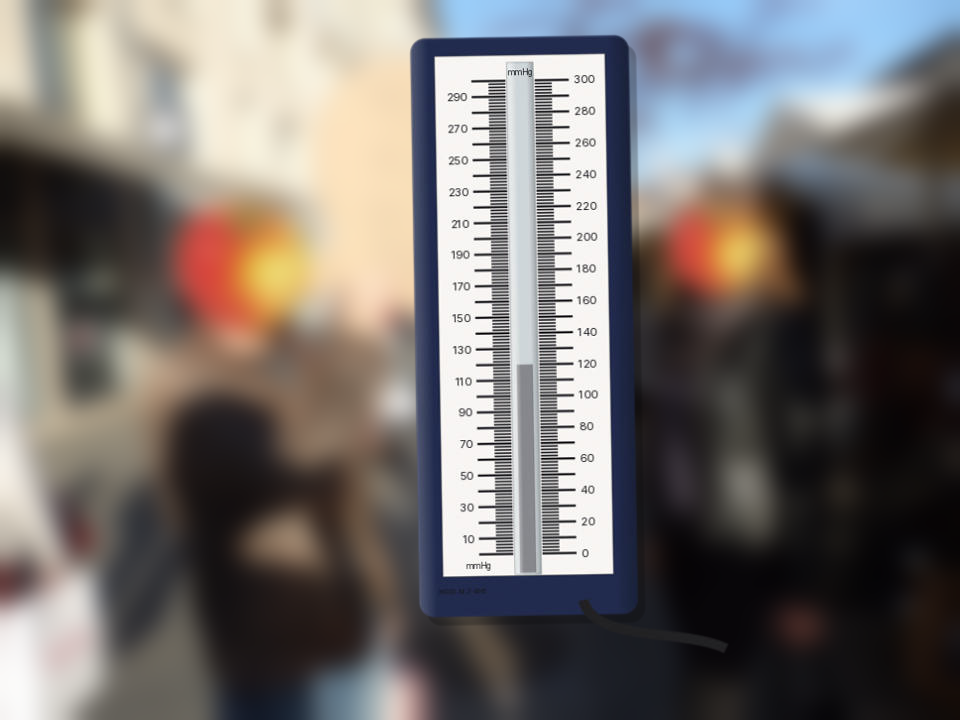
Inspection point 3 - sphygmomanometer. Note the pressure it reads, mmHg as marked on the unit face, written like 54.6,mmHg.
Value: 120,mmHg
